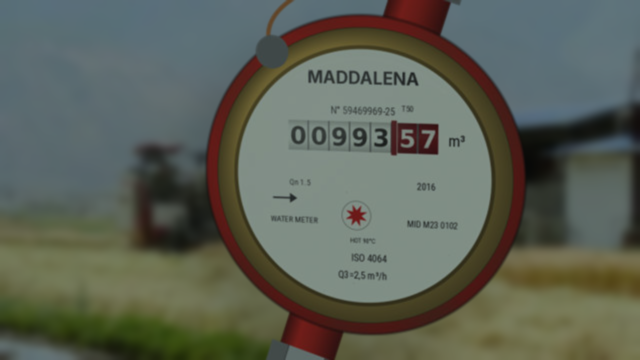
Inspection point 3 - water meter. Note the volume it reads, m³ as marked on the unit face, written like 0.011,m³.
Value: 993.57,m³
